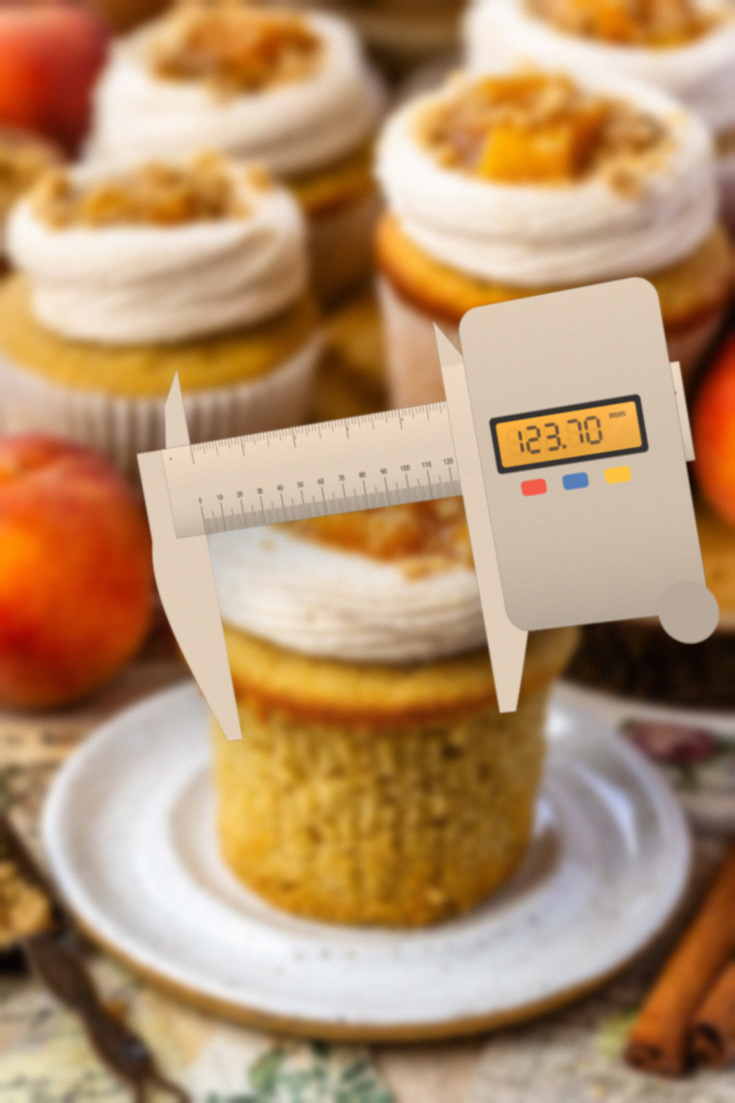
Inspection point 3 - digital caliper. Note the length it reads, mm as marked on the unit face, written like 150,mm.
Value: 123.70,mm
